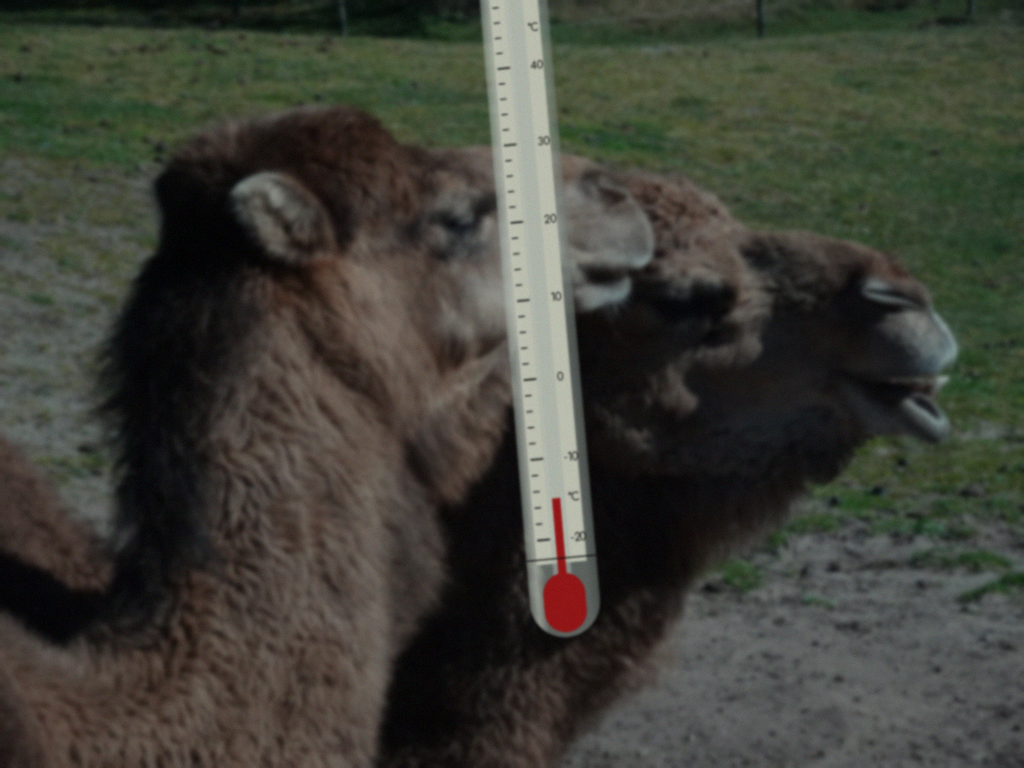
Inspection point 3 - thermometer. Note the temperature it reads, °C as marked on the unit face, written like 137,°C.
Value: -15,°C
